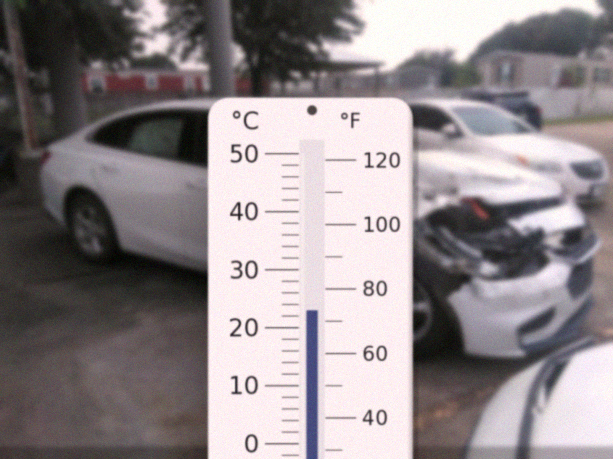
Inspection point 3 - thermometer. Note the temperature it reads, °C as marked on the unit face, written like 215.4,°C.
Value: 23,°C
